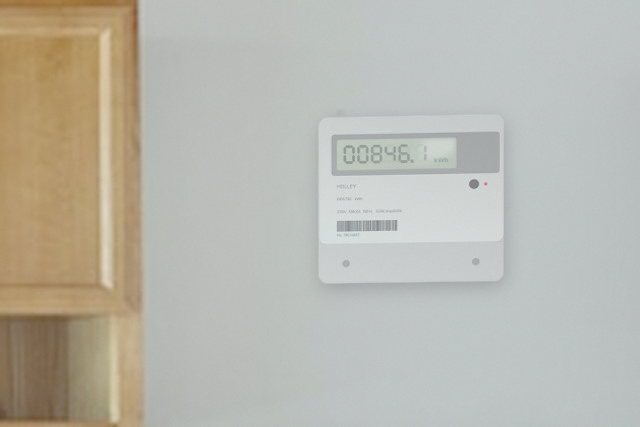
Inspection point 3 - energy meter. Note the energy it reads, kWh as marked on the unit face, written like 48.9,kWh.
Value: 846.1,kWh
